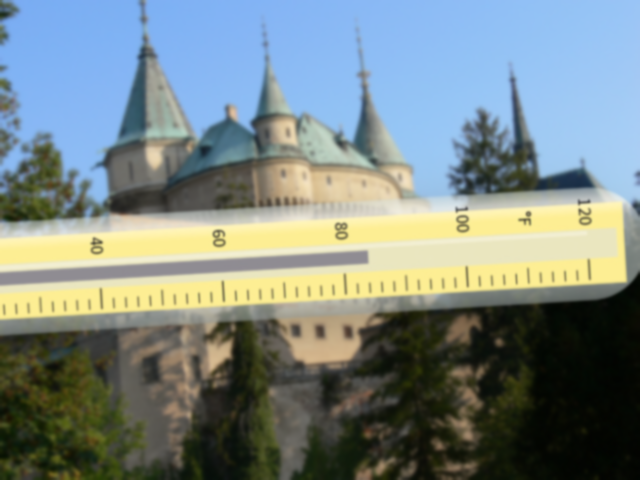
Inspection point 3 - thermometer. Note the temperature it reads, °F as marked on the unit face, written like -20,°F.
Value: 84,°F
